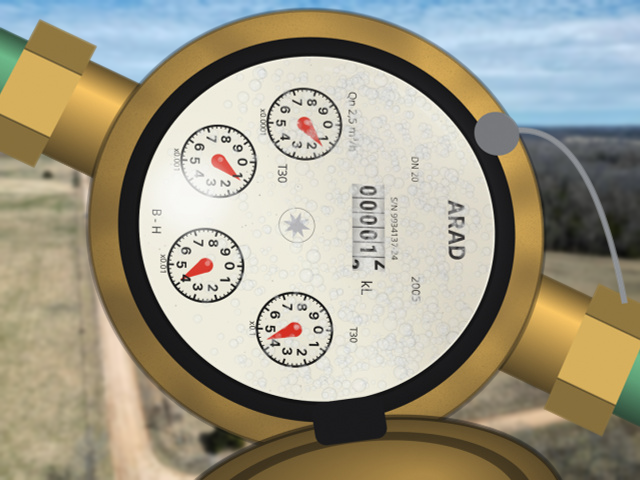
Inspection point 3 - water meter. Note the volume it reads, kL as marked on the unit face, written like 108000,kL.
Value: 12.4411,kL
